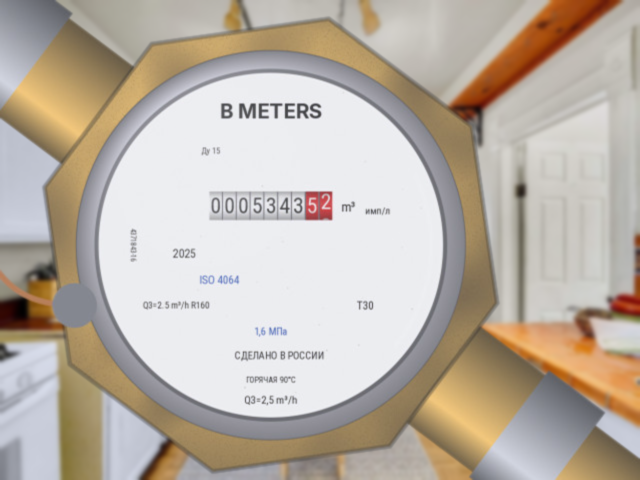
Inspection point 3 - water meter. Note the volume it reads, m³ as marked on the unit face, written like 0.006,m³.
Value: 5343.52,m³
